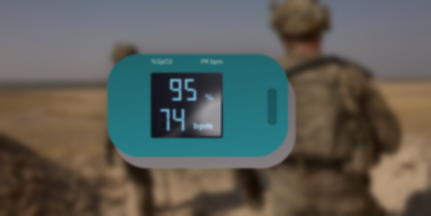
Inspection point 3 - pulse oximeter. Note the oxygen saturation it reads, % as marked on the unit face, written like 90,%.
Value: 95,%
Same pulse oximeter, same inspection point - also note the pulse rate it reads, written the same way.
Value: 74,bpm
